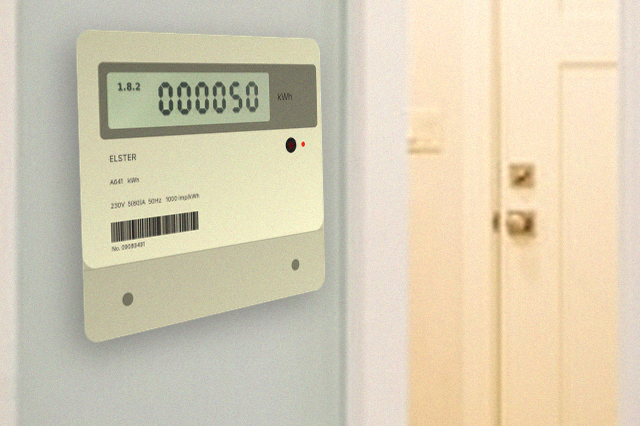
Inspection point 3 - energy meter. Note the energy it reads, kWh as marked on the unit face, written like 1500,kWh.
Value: 50,kWh
